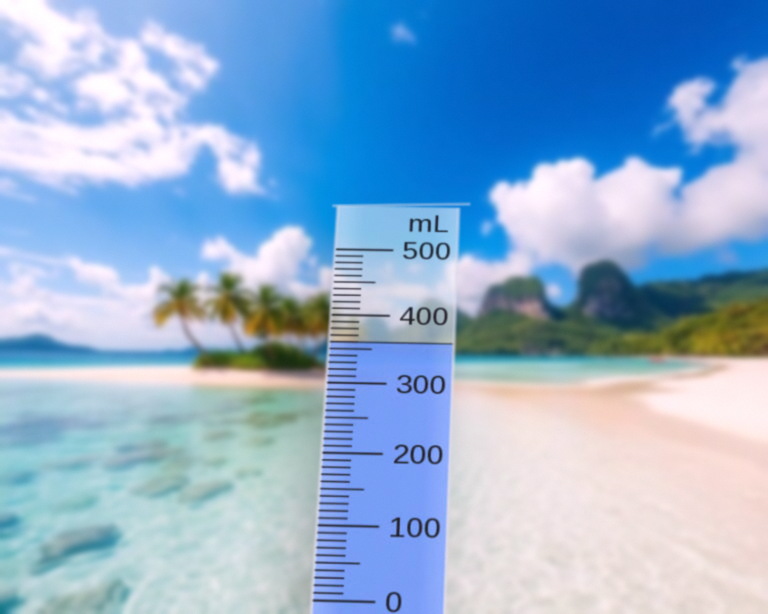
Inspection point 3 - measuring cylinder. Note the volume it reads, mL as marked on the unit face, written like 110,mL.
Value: 360,mL
